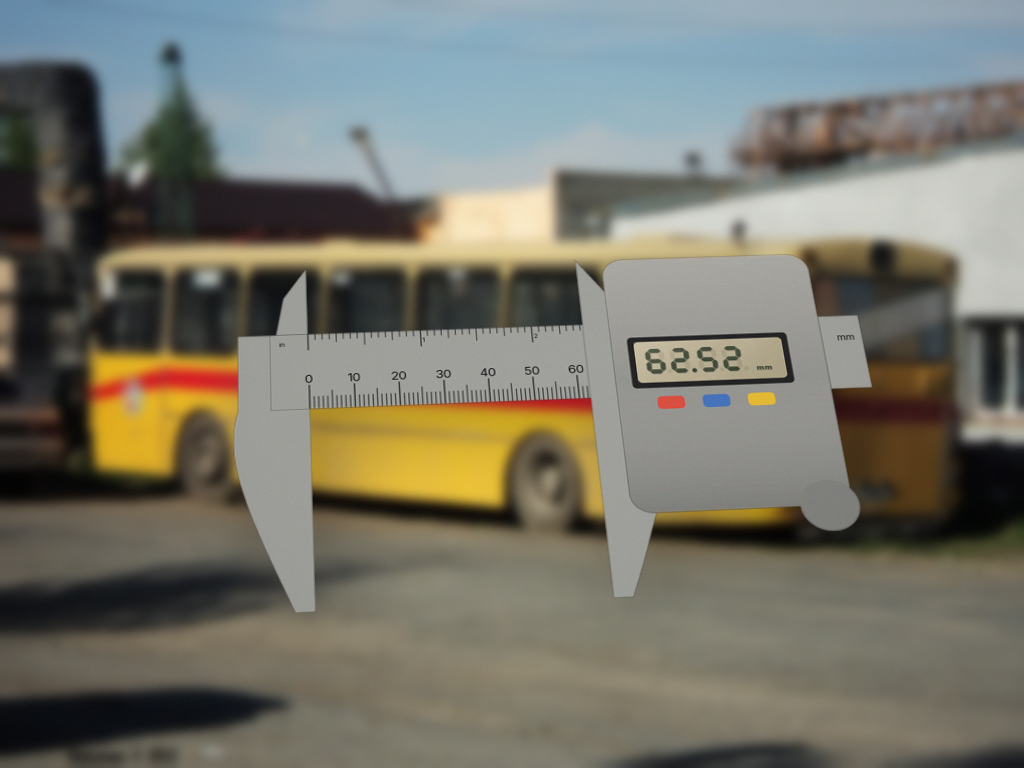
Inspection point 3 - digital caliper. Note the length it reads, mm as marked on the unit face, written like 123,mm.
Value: 62.52,mm
